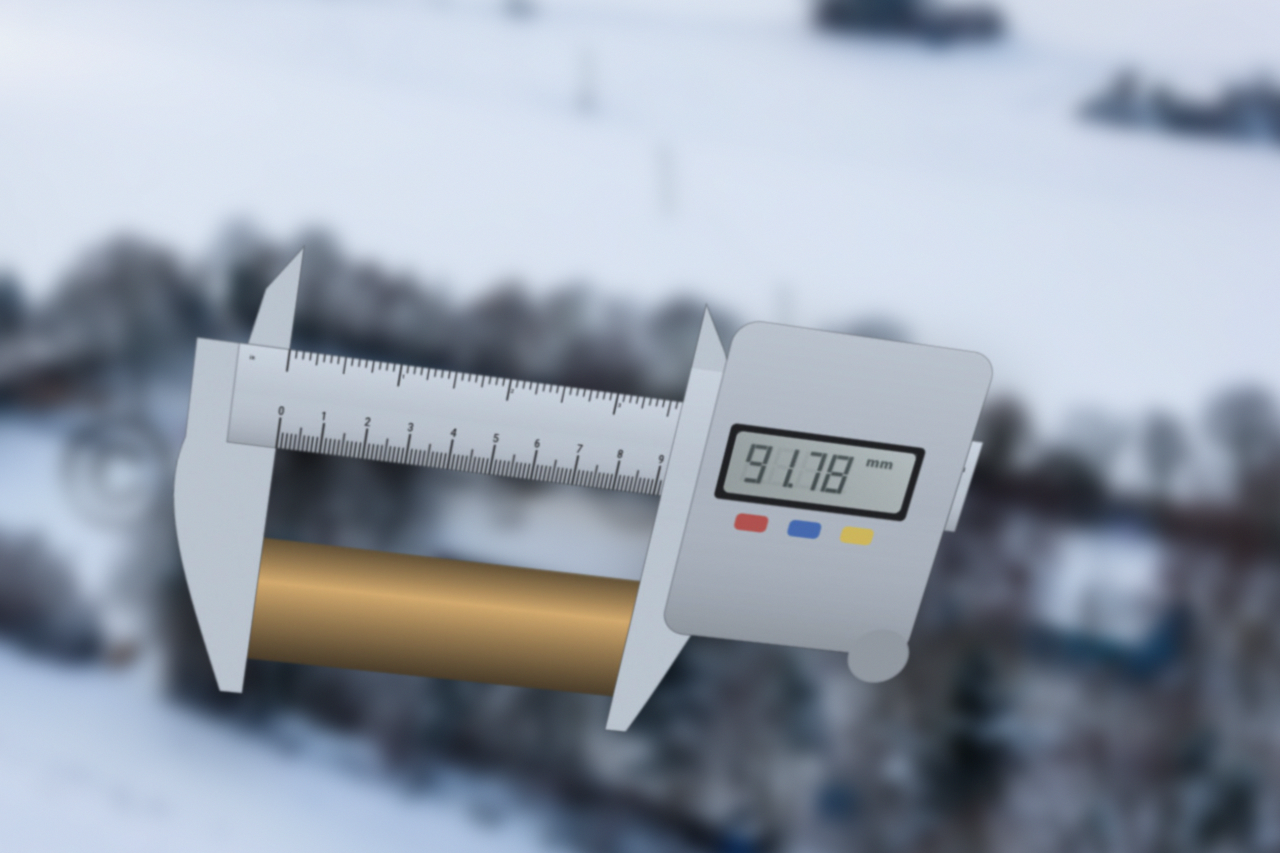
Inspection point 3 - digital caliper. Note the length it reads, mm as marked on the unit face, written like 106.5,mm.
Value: 91.78,mm
